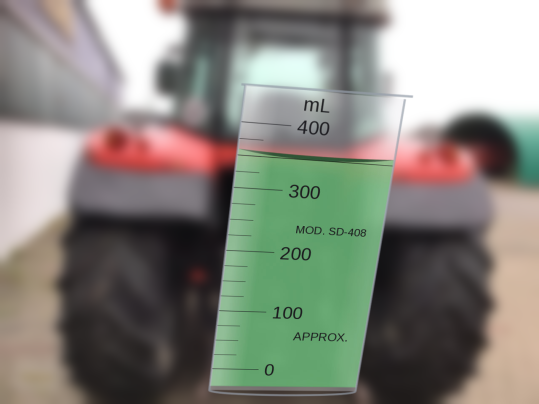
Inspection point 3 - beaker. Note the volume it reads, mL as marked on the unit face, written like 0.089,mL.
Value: 350,mL
